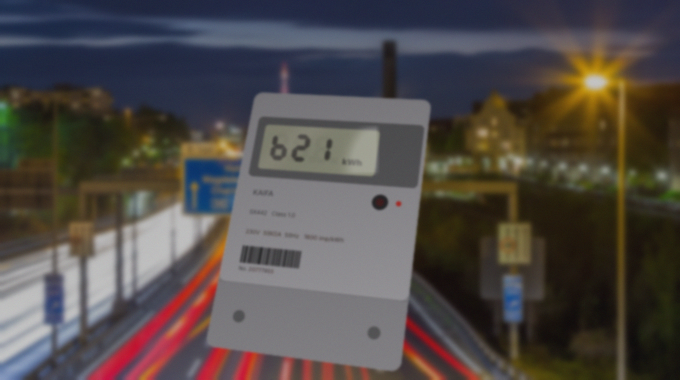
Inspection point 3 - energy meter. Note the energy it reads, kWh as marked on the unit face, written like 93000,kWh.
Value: 621,kWh
